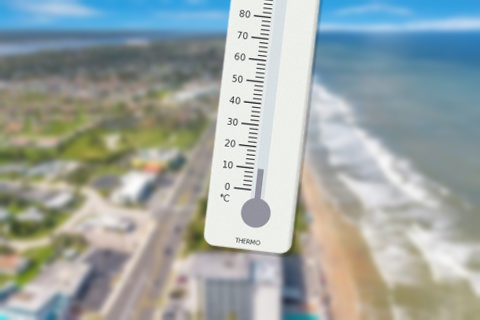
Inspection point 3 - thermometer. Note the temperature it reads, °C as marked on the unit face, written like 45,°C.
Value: 10,°C
